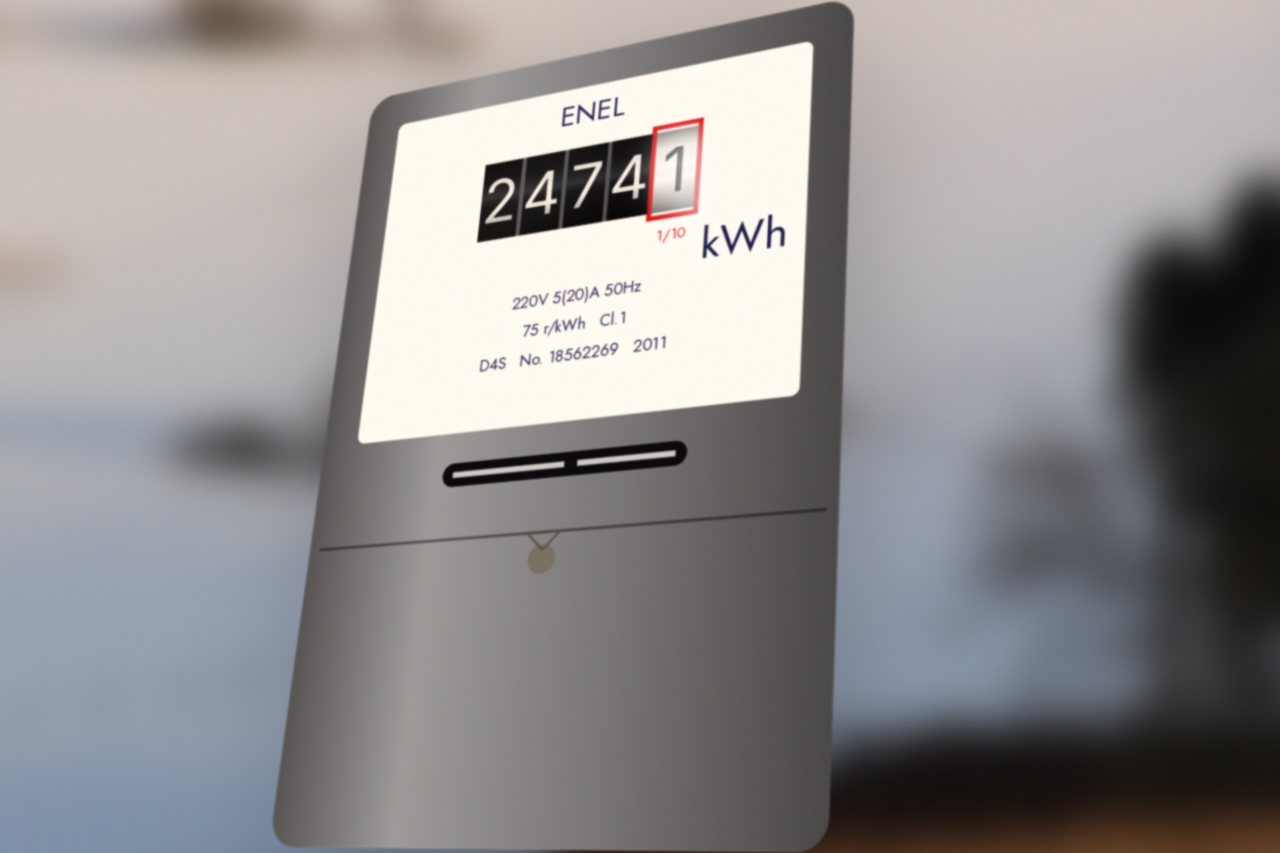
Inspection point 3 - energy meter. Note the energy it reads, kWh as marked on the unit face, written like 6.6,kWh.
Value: 2474.1,kWh
